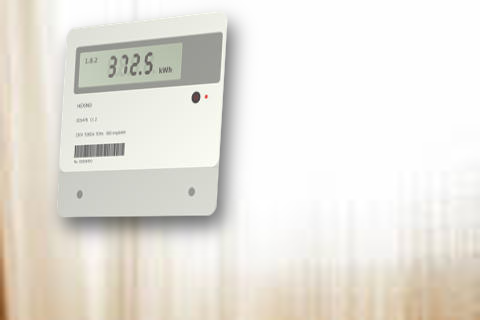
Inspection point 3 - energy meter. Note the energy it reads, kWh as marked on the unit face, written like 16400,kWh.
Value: 372.5,kWh
